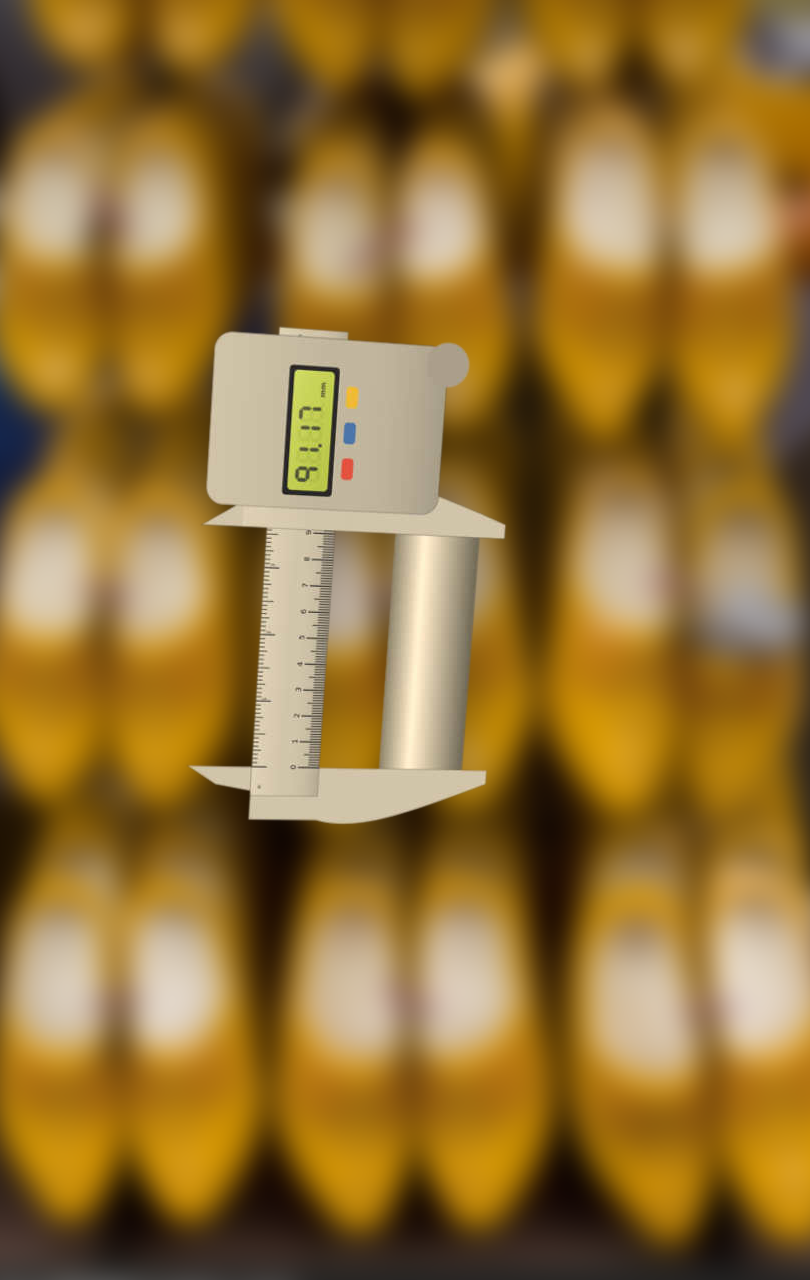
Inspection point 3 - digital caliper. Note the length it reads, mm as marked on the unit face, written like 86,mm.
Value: 91.17,mm
